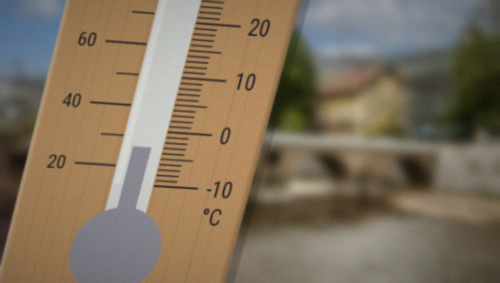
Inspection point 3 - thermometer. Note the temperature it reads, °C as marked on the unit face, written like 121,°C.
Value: -3,°C
